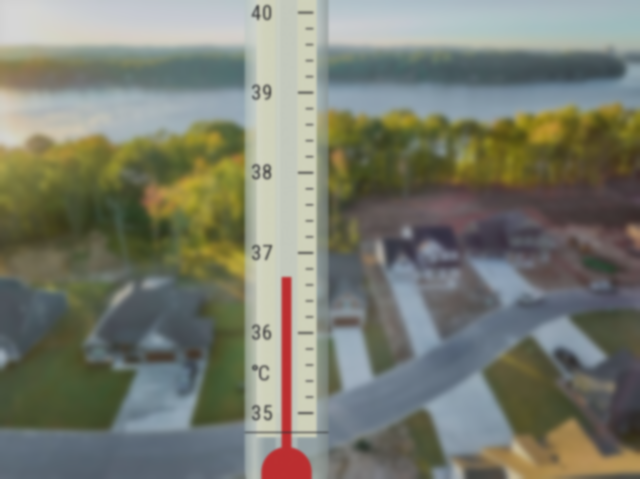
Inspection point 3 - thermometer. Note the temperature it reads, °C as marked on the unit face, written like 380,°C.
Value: 36.7,°C
